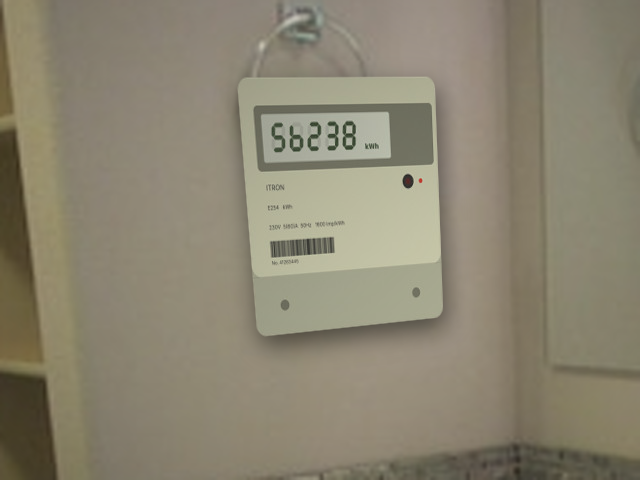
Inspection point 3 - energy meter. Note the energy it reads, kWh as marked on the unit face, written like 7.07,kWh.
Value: 56238,kWh
